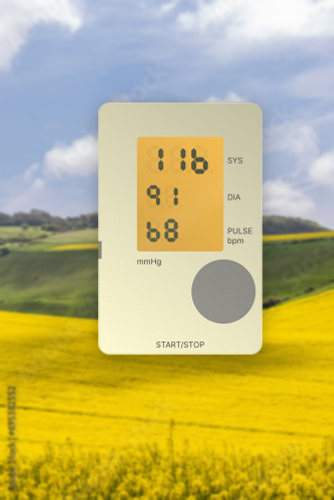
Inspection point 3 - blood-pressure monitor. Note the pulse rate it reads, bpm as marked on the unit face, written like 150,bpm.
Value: 68,bpm
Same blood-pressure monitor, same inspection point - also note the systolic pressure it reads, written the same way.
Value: 116,mmHg
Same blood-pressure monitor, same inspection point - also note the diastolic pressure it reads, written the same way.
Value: 91,mmHg
